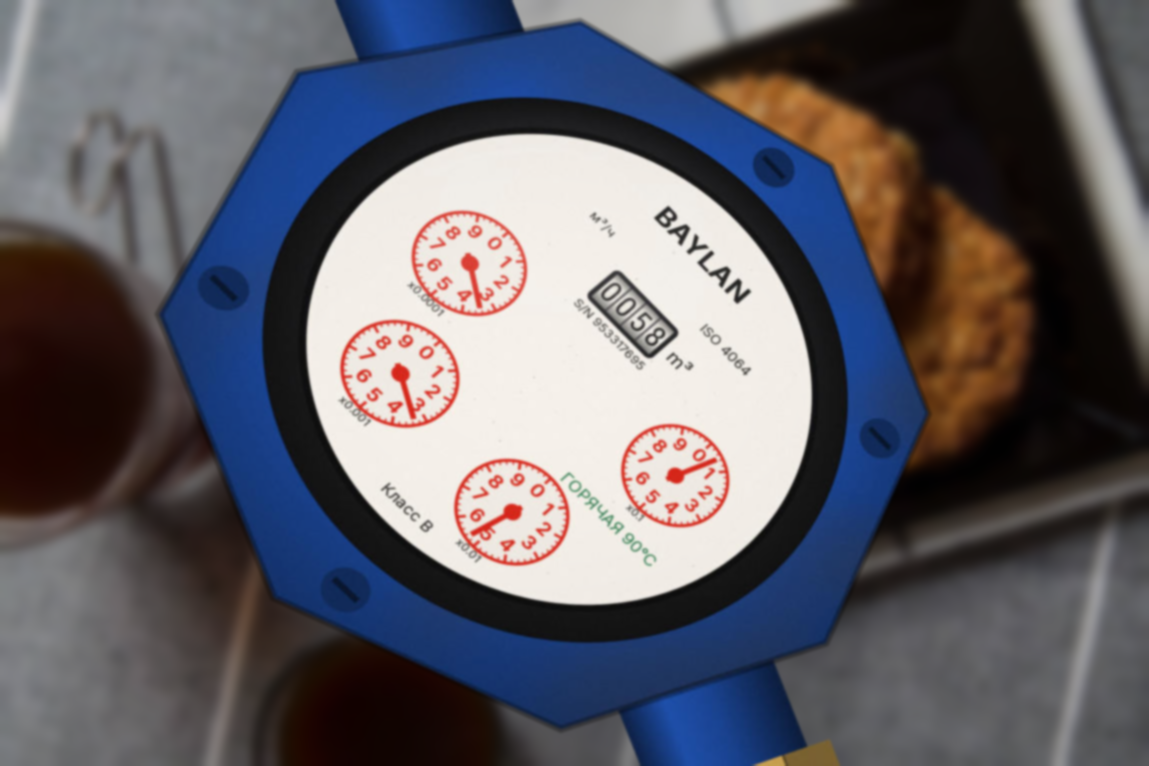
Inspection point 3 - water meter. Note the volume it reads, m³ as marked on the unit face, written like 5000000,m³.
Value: 58.0533,m³
